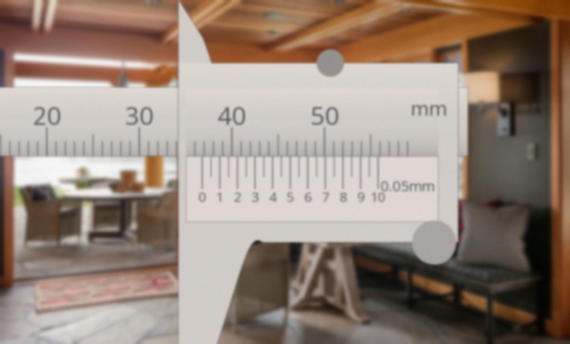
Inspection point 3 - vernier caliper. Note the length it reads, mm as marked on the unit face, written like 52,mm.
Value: 36.8,mm
